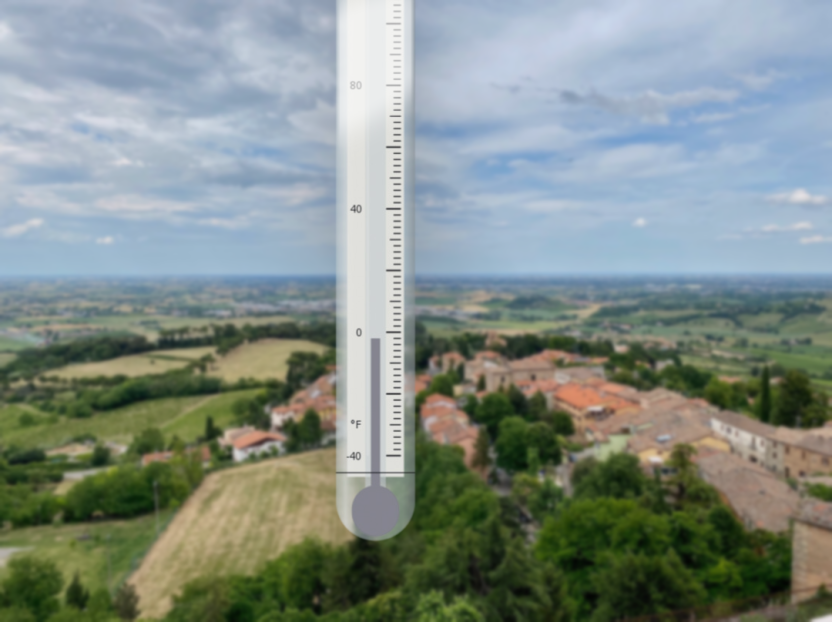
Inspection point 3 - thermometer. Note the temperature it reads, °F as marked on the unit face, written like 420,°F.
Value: -2,°F
